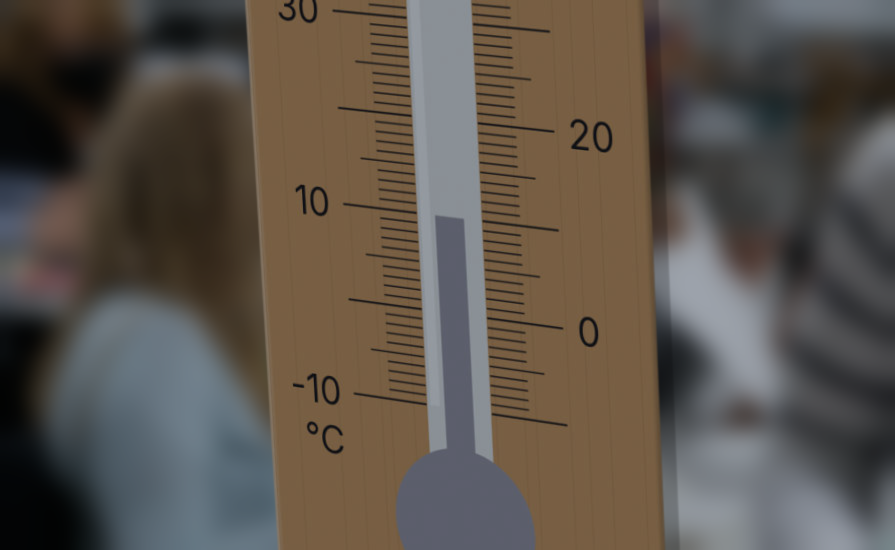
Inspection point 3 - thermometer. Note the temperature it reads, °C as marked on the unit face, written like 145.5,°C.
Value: 10,°C
